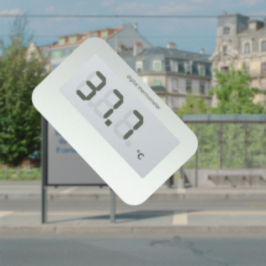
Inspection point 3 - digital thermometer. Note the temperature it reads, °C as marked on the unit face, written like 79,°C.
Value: 37.7,°C
